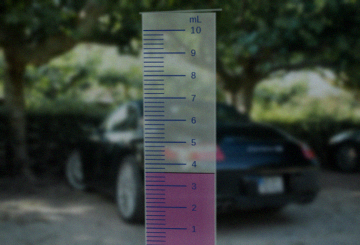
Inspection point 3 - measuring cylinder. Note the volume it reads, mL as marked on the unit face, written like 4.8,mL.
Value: 3.6,mL
